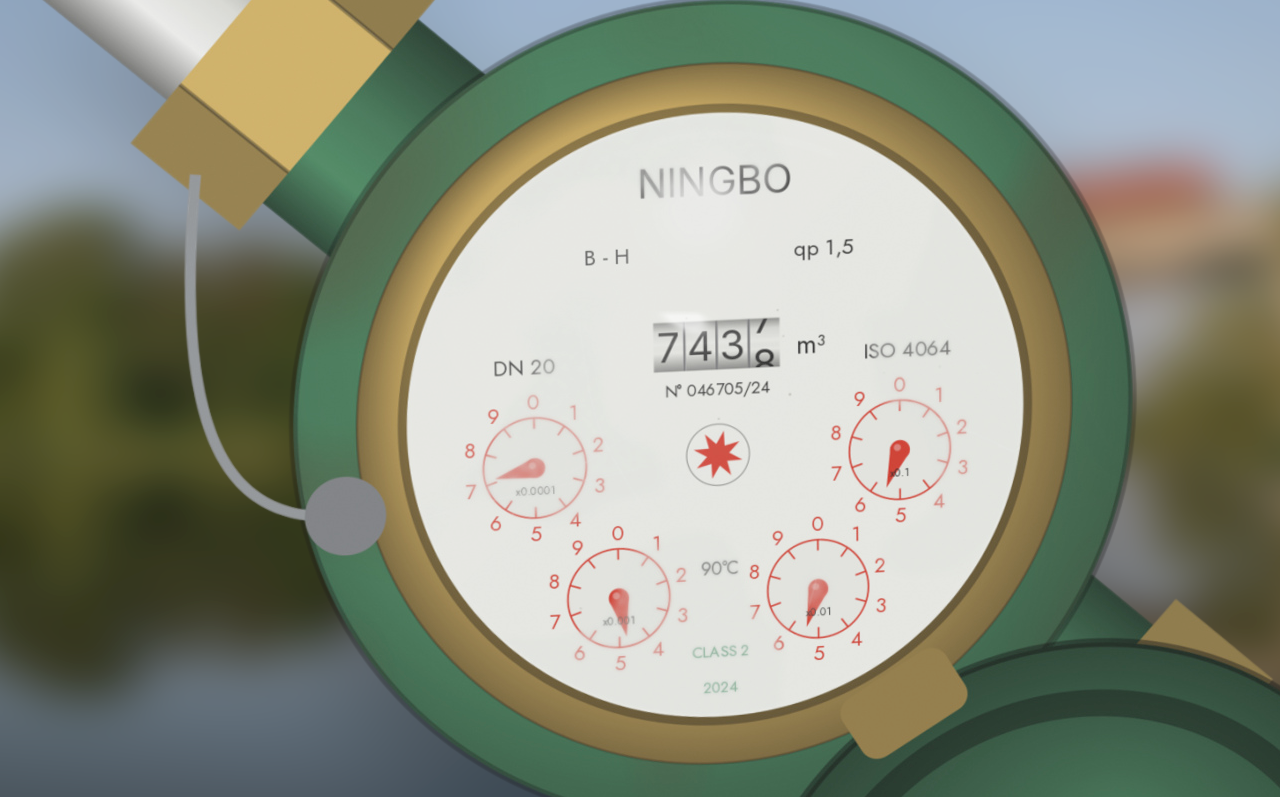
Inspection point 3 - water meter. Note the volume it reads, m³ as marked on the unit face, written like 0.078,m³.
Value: 7437.5547,m³
